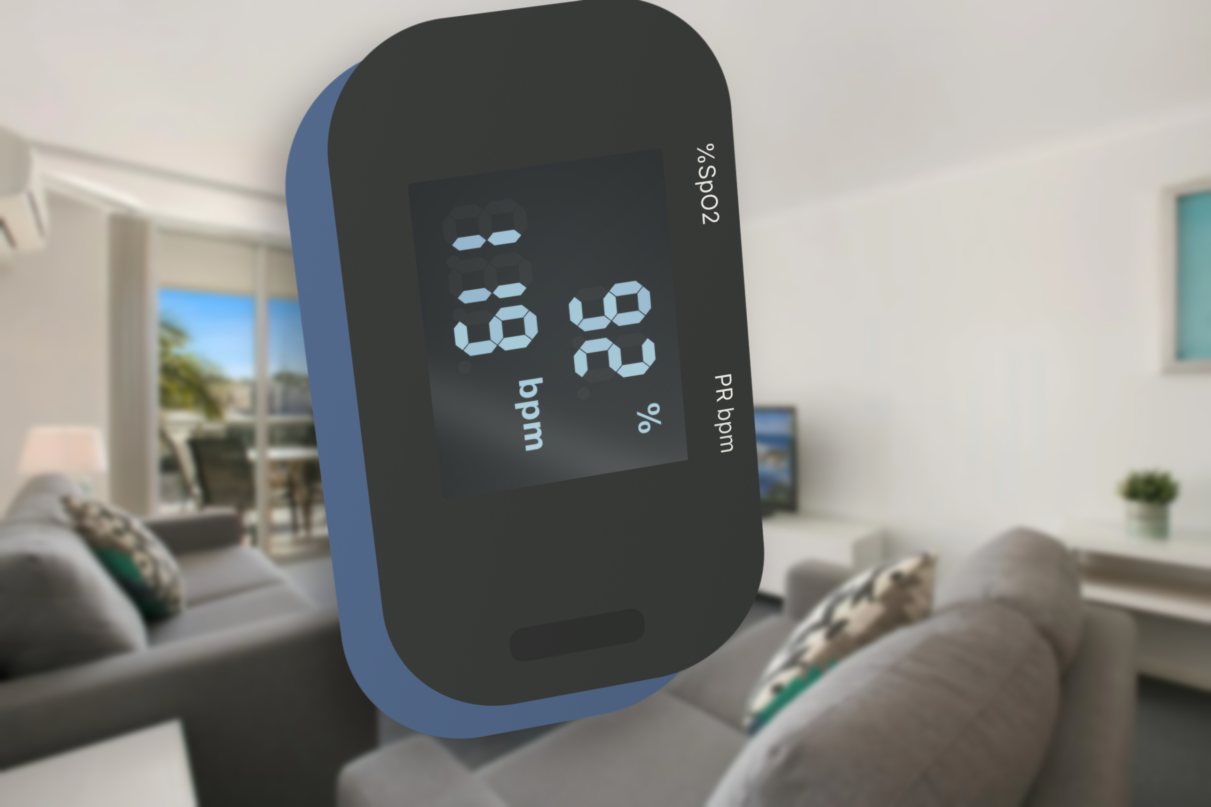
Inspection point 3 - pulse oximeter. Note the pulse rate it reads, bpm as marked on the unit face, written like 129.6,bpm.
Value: 119,bpm
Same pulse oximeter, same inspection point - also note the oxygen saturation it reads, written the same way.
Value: 92,%
